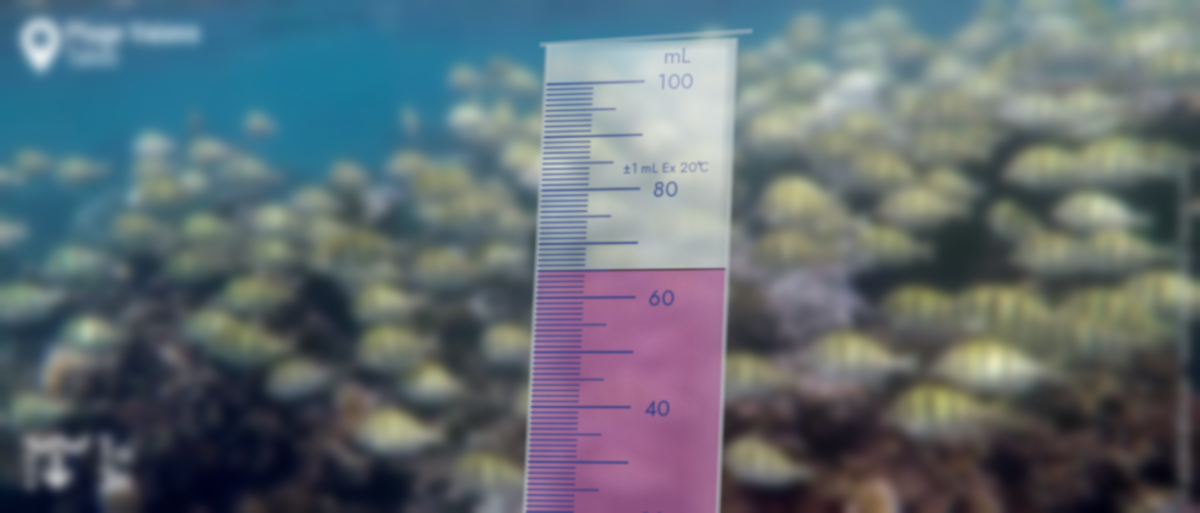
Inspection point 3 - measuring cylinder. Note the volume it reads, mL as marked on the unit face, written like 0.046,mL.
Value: 65,mL
